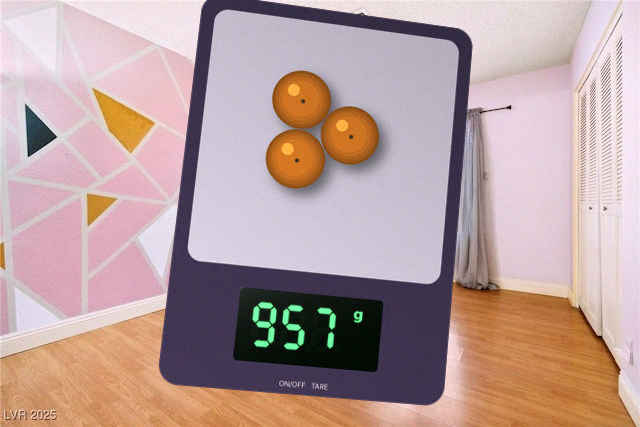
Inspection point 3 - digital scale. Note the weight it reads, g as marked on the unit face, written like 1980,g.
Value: 957,g
